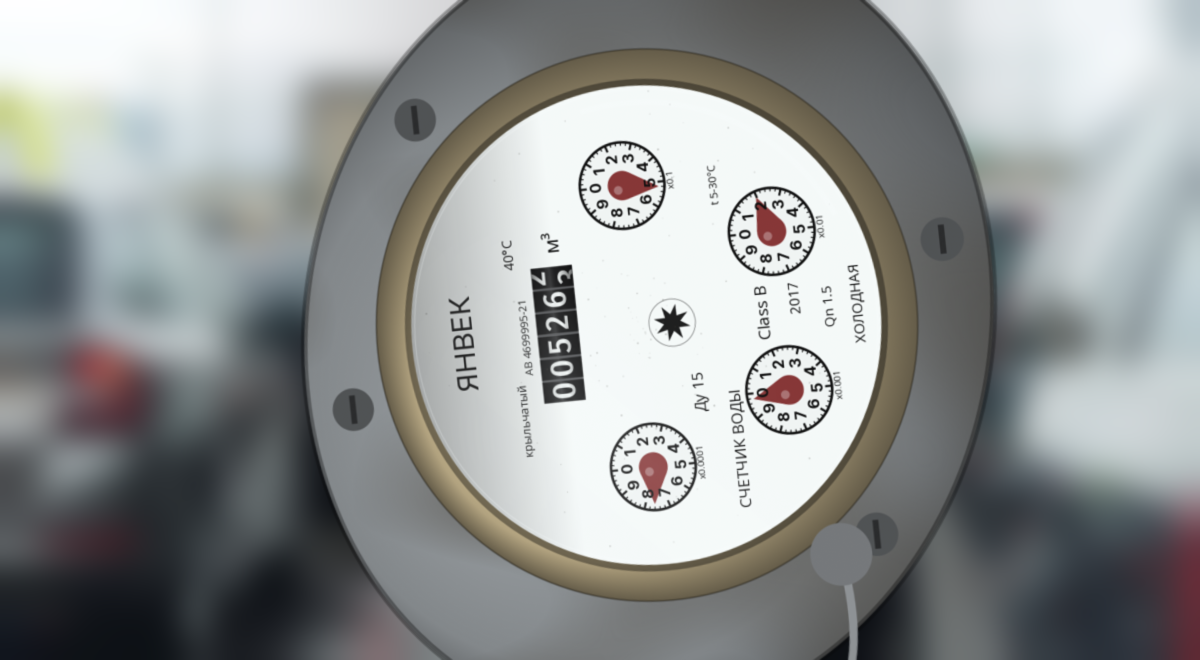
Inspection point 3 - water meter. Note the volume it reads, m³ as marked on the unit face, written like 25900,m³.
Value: 5262.5197,m³
